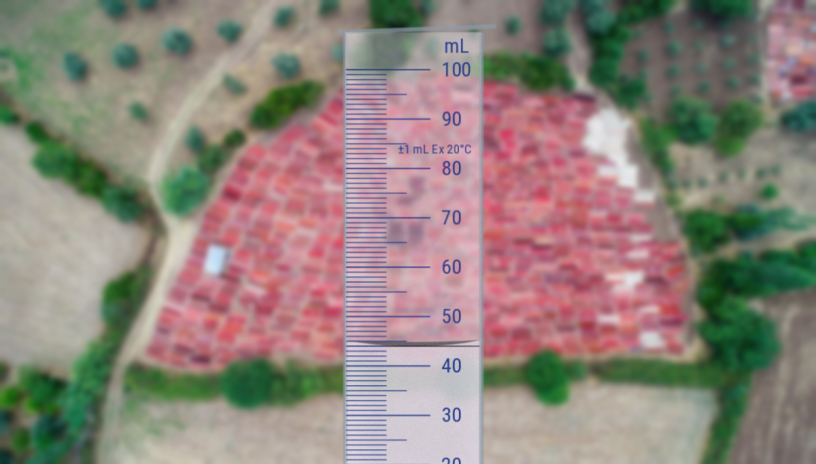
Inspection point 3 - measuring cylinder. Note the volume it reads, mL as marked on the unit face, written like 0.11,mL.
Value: 44,mL
